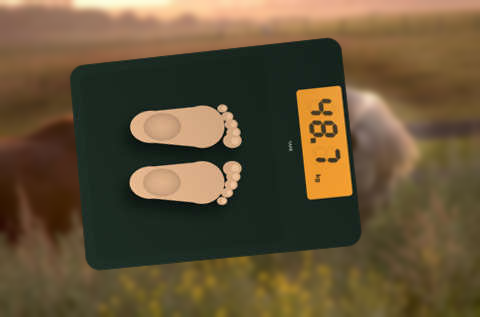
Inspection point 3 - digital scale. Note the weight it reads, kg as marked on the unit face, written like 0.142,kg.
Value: 48.7,kg
